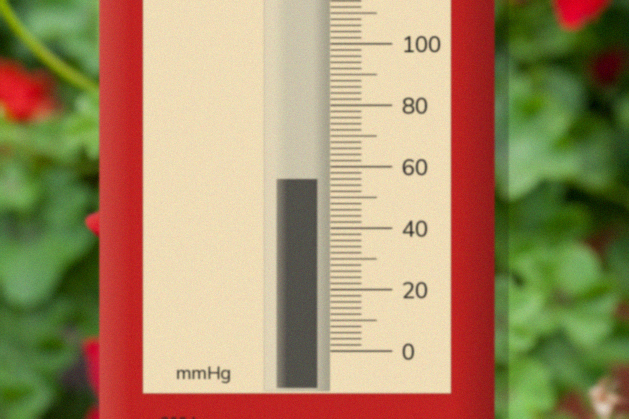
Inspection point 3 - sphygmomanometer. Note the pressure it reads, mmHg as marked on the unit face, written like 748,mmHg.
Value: 56,mmHg
